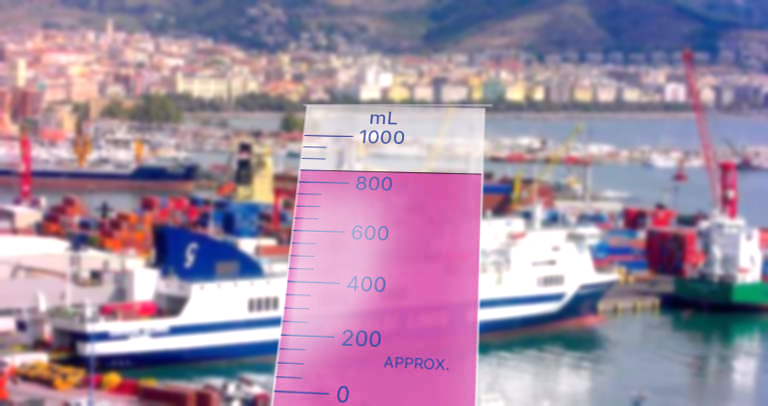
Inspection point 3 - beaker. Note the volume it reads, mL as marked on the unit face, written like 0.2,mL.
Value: 850,mL
